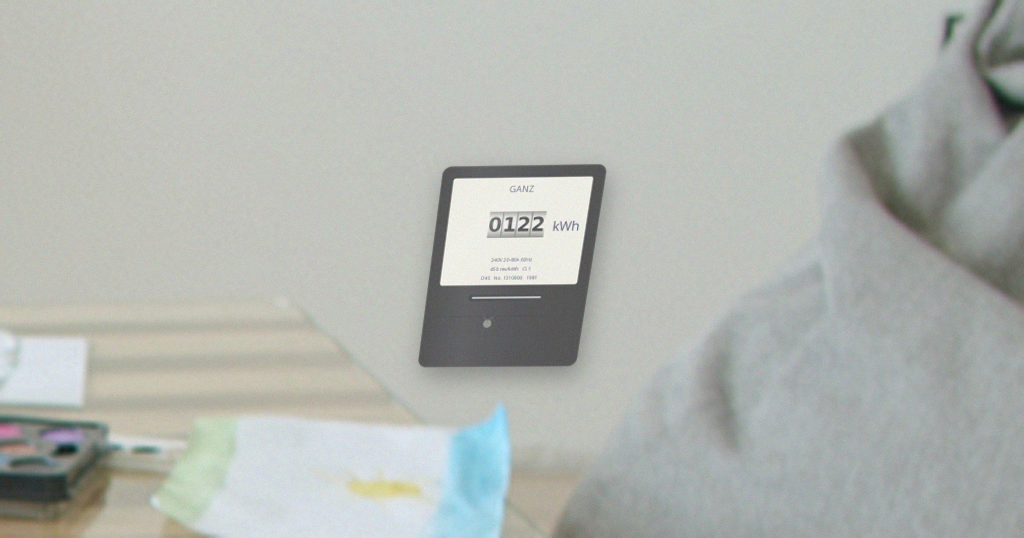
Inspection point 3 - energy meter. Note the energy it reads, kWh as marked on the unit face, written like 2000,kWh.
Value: 122,kWh
